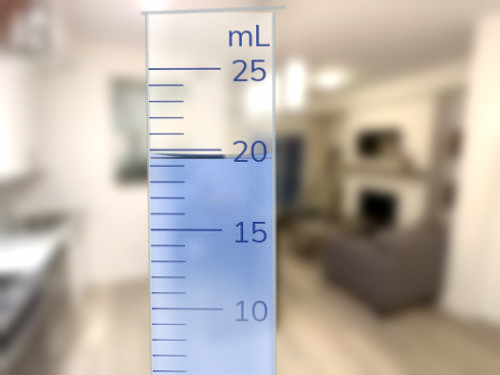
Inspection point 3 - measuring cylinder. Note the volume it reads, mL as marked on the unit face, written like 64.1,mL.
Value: 19.5,mL
